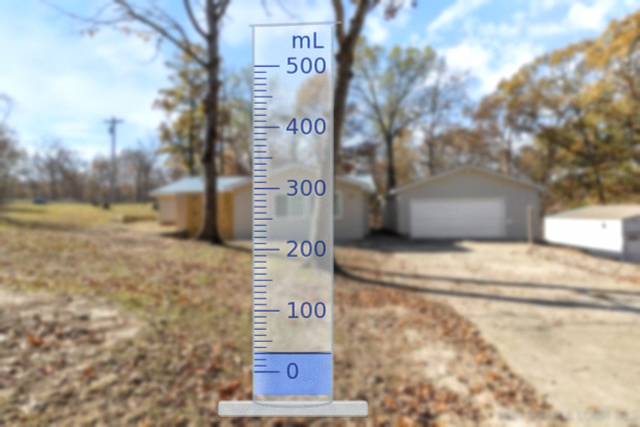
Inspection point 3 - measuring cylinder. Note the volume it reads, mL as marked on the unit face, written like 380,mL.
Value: 30,mL
